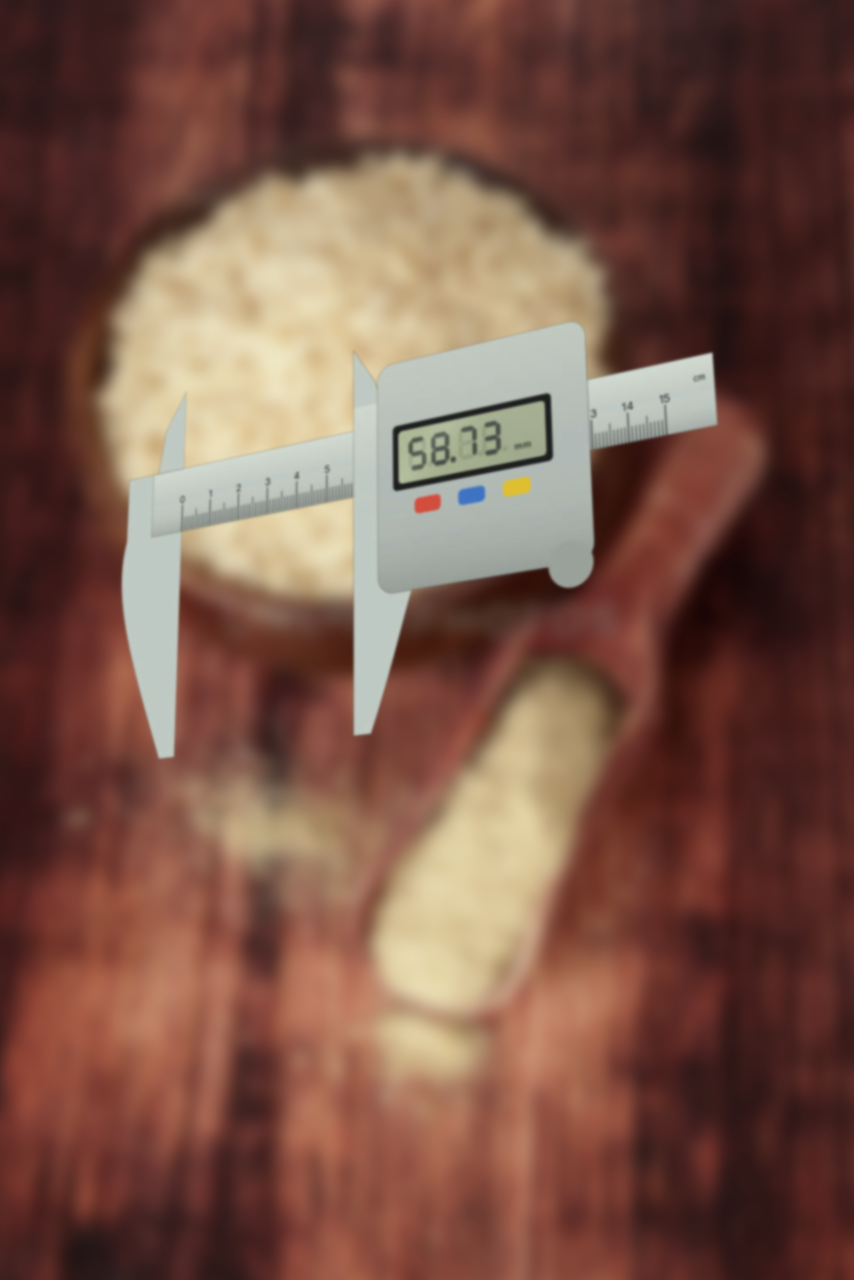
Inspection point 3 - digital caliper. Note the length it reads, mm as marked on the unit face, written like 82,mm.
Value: 58.73,mm
